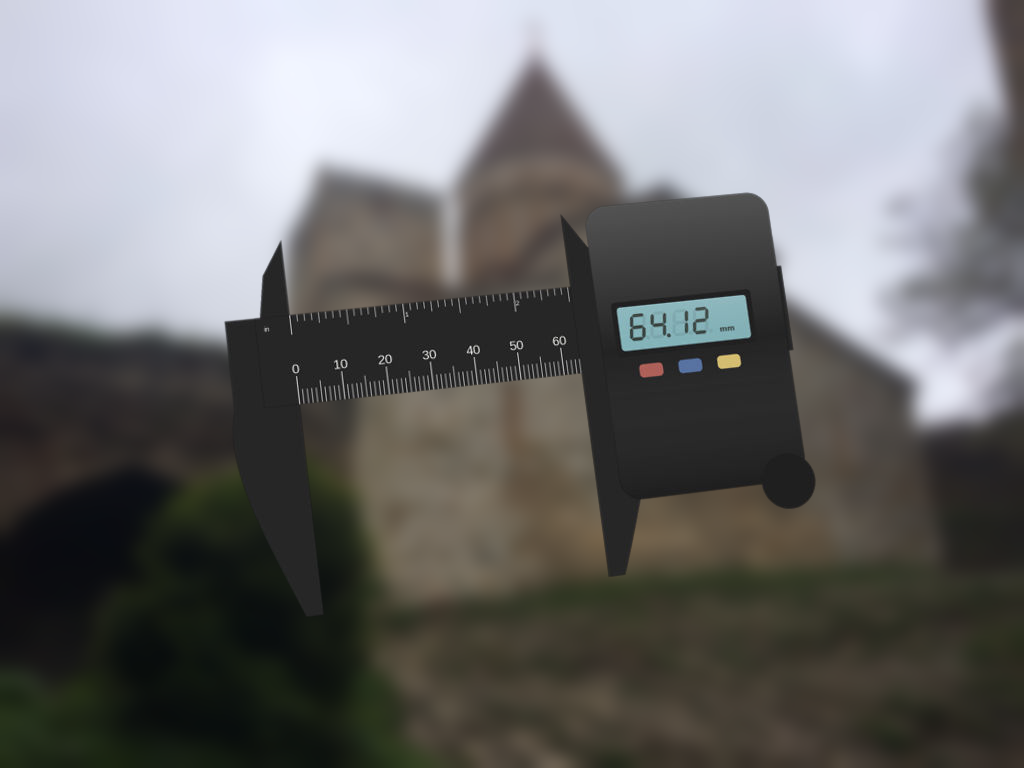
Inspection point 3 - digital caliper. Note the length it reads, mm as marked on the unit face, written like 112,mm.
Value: 64.12,mm
